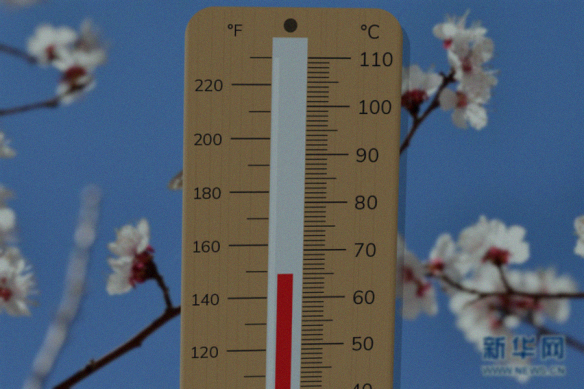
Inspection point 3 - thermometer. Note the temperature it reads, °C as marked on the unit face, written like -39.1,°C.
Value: 65,°C
